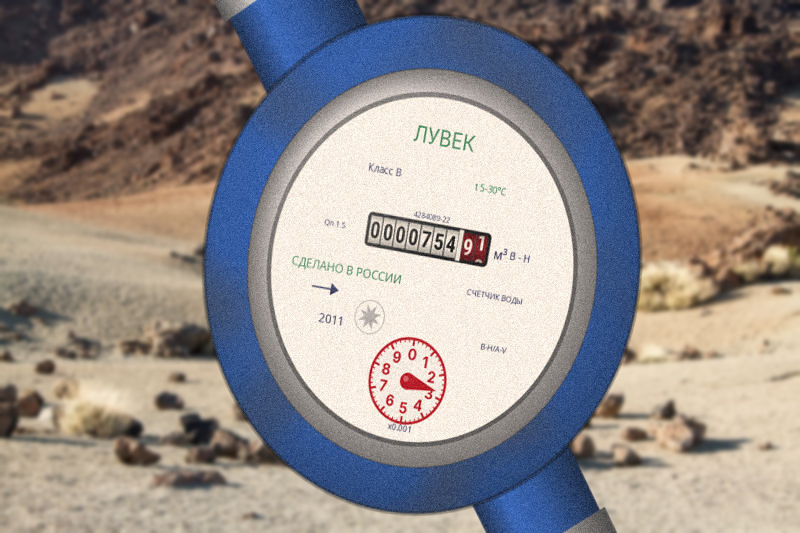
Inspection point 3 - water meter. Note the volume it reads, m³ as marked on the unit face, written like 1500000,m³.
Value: 754.912,m³
